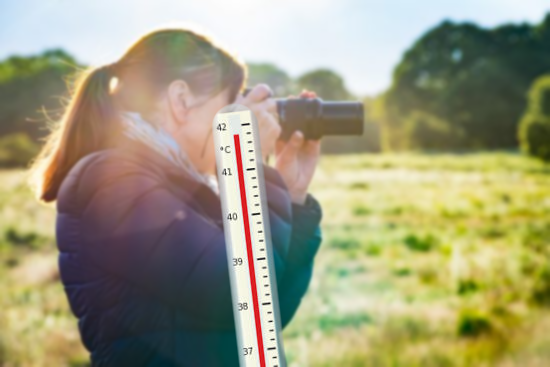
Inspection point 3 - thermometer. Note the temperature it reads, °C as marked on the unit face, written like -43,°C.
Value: 41.8,°C
